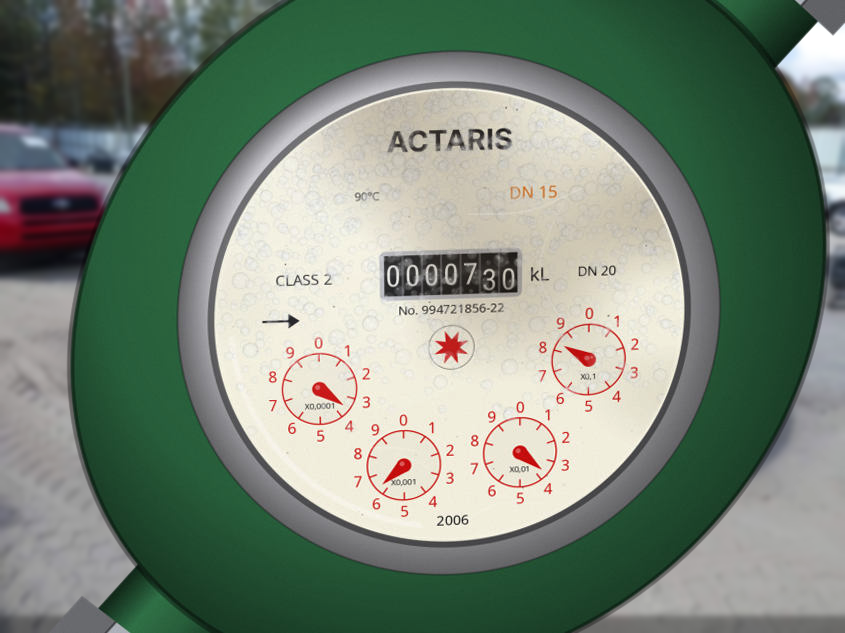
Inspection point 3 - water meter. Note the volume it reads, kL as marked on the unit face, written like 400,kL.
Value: 729.8363,kL
